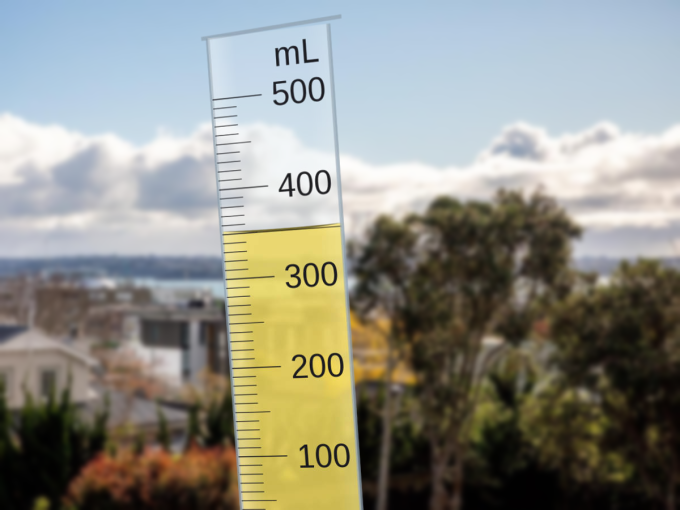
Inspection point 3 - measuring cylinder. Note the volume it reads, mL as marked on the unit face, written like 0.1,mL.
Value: 350,mL
